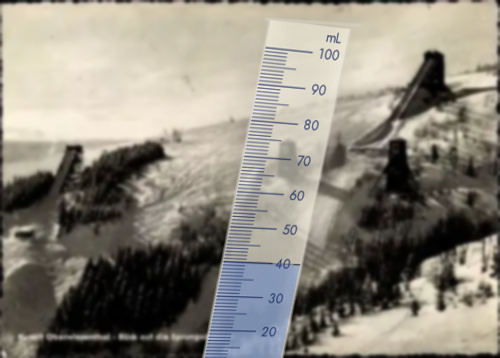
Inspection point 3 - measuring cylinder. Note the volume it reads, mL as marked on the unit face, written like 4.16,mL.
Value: 40,mL
